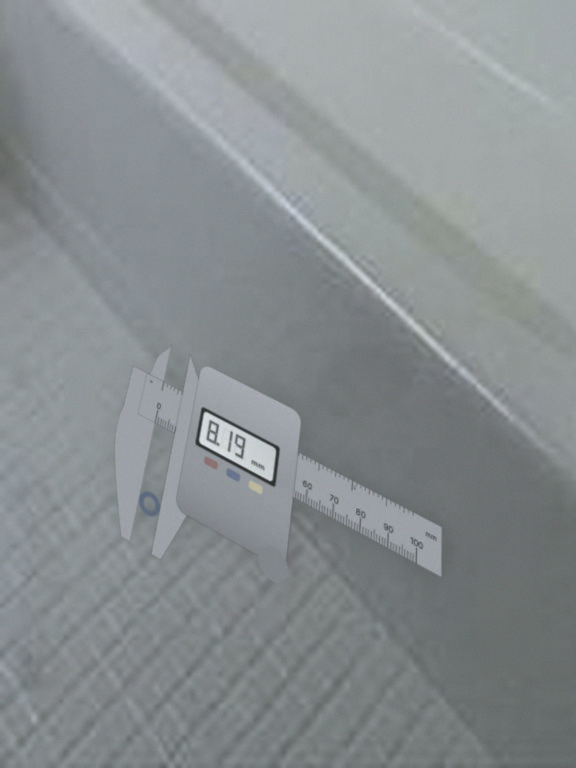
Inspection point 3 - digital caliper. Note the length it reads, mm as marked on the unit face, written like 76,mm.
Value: 8.19,mm
